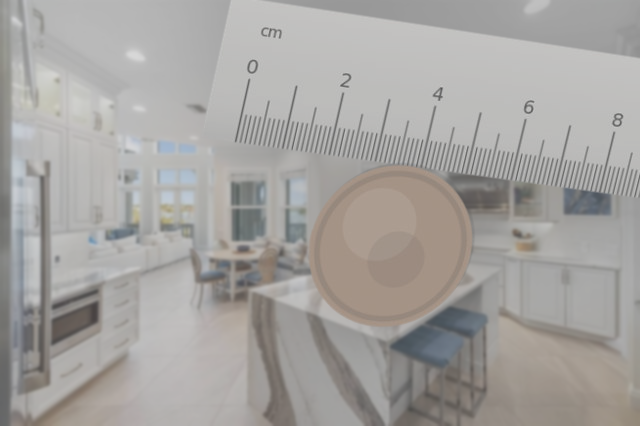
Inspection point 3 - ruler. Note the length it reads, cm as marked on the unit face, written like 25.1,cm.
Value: 3.5,cm
